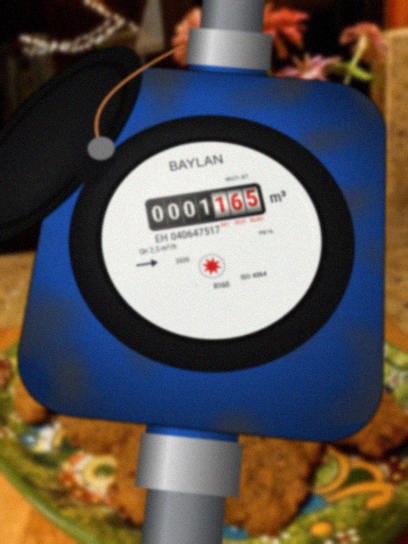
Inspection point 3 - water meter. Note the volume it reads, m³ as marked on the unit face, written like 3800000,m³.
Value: 1.165,m³
